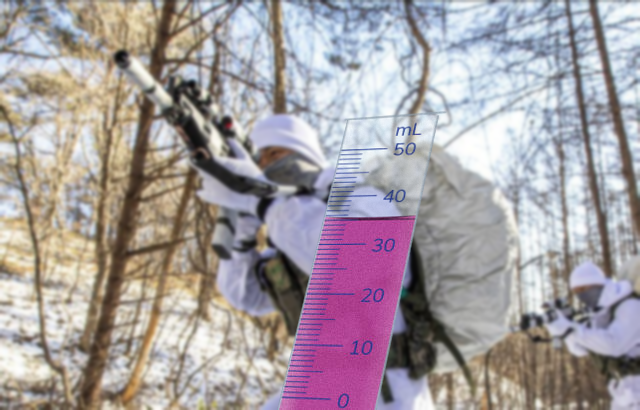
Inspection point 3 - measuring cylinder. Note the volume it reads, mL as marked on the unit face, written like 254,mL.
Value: 35,mL
